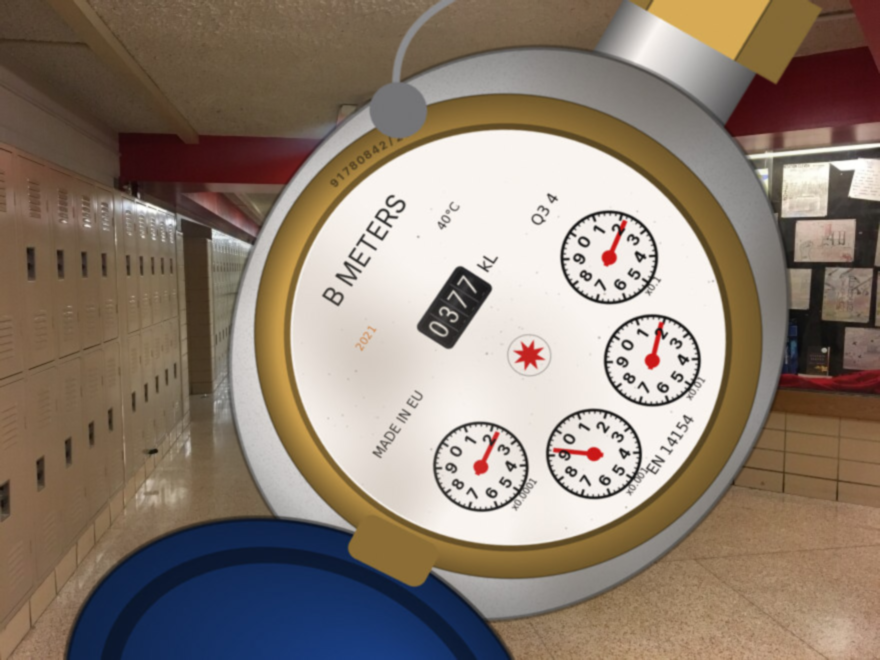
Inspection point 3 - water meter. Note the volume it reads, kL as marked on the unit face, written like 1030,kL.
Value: 377.2192,kL
